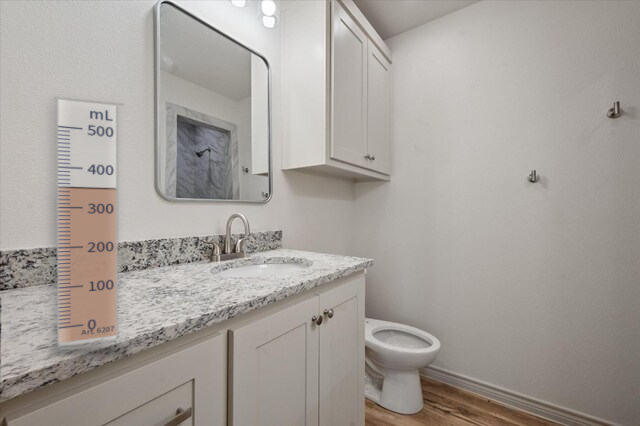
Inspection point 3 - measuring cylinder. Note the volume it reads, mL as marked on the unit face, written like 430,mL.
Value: 350,mL
